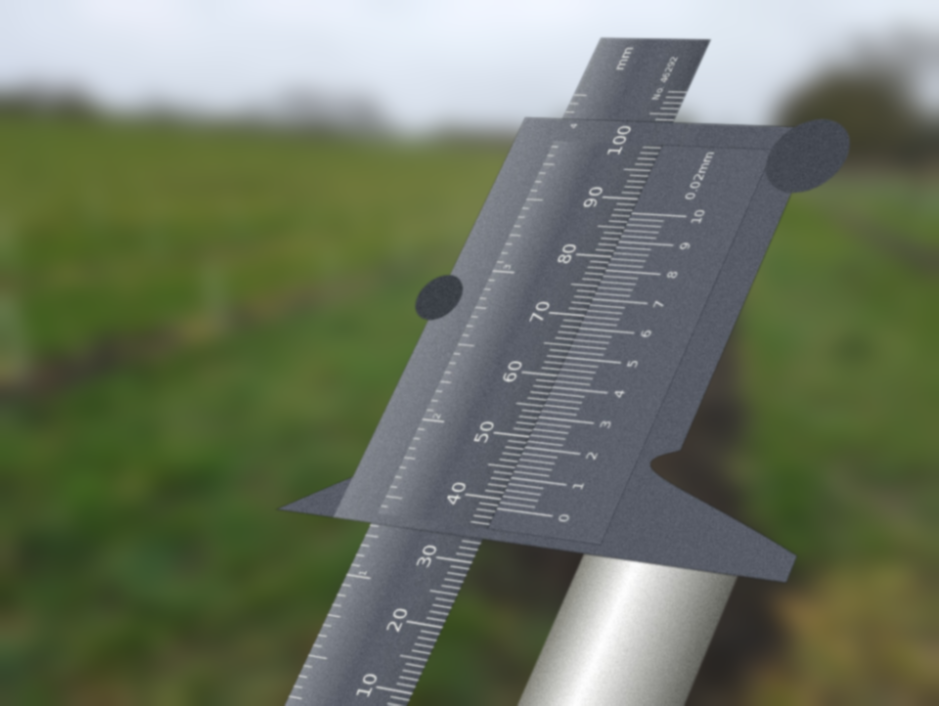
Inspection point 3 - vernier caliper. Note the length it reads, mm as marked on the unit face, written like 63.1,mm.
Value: 38.5,mm
